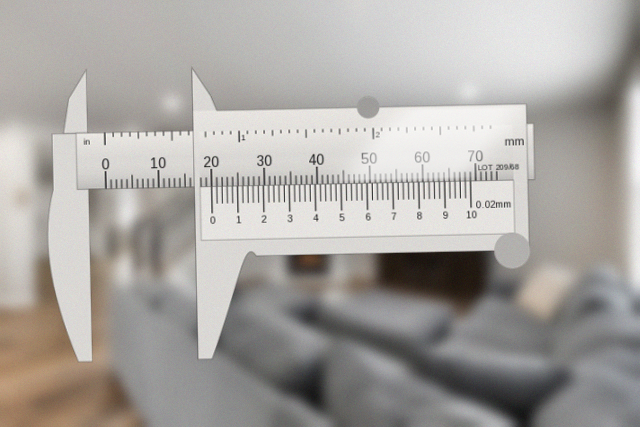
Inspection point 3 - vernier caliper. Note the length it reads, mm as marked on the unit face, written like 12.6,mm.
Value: 20.0,mm
